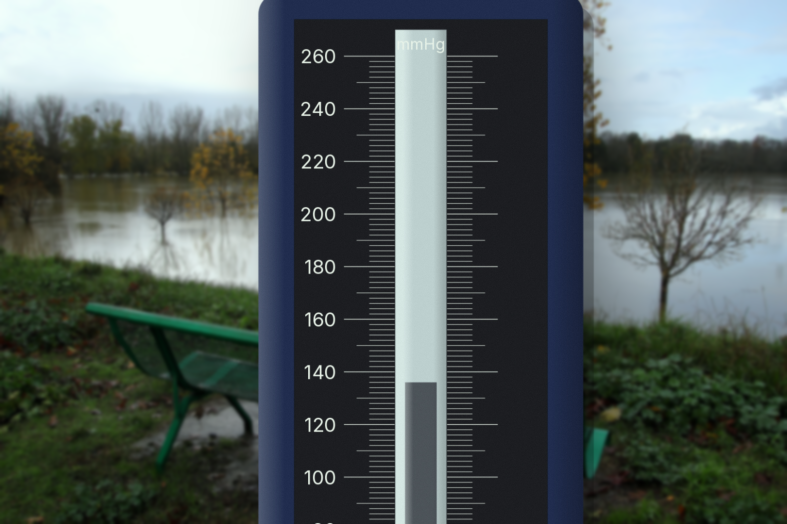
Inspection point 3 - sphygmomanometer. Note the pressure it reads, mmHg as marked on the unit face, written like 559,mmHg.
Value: 136,mmHg
